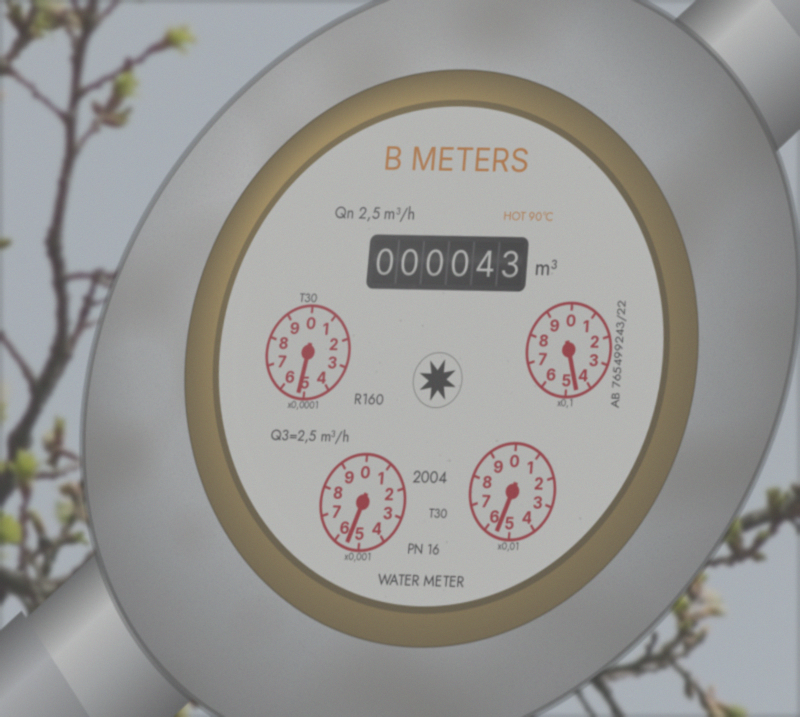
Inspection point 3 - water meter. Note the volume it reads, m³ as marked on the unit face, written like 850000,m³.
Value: 43.4555,m³
